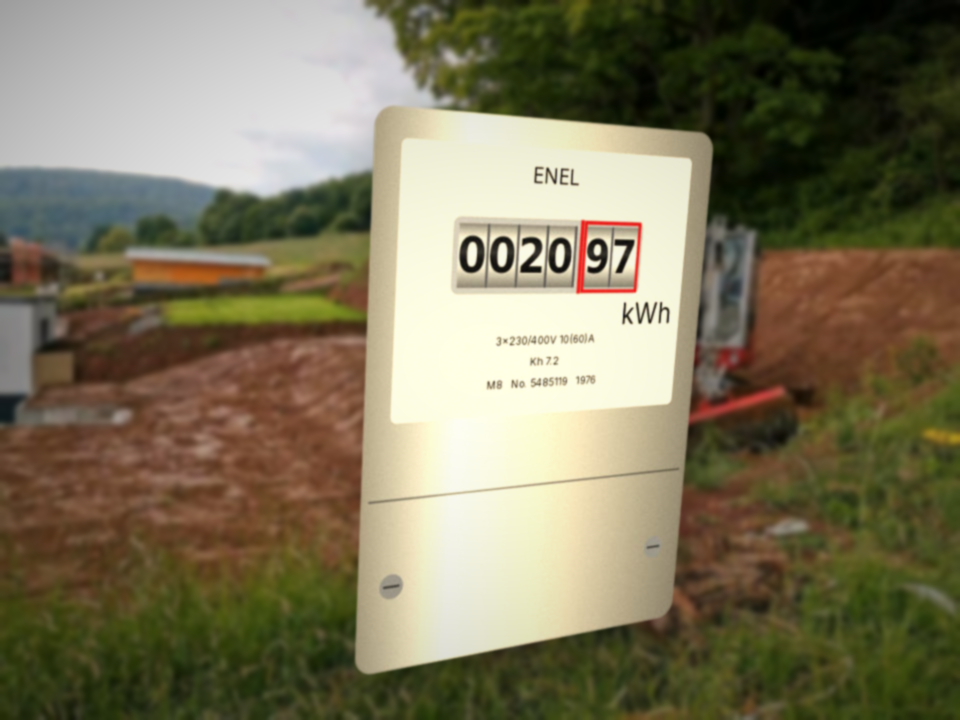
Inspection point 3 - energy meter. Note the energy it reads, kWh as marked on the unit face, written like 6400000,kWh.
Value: 20.97,kWh
